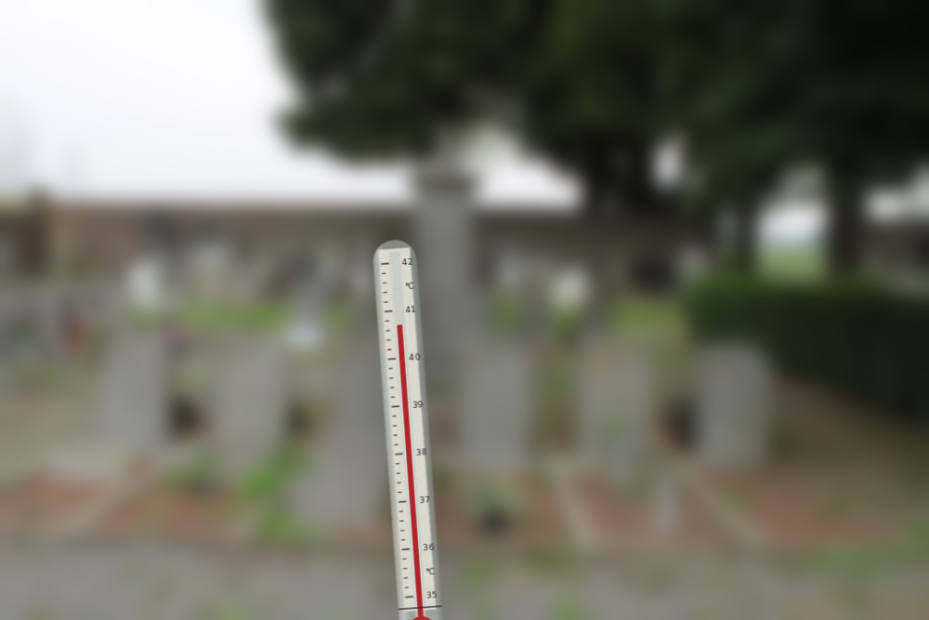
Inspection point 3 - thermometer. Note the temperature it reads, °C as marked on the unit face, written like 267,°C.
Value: 40.7,°C
